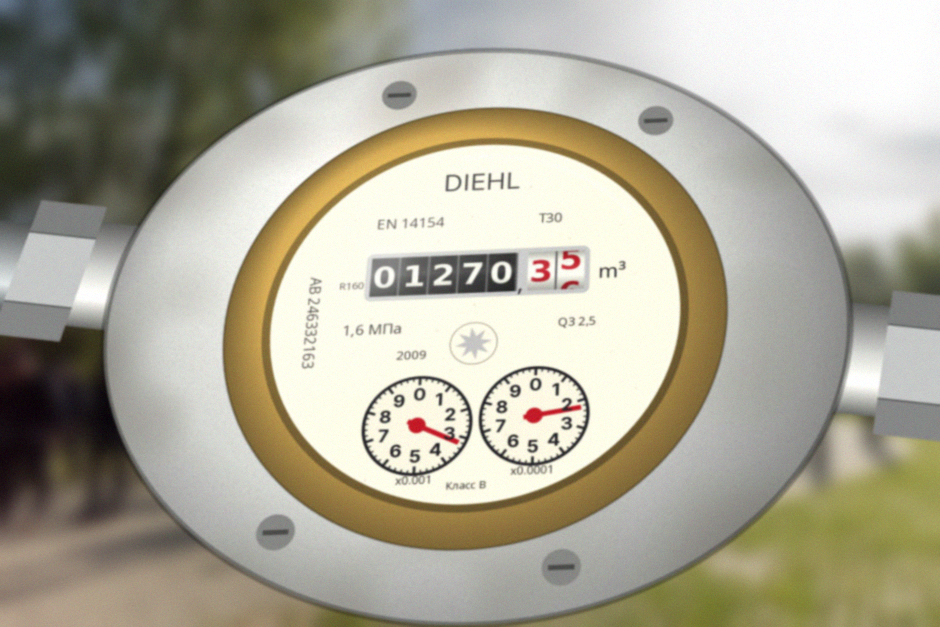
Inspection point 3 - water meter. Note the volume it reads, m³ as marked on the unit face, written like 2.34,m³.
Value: 1270.3532,m³
